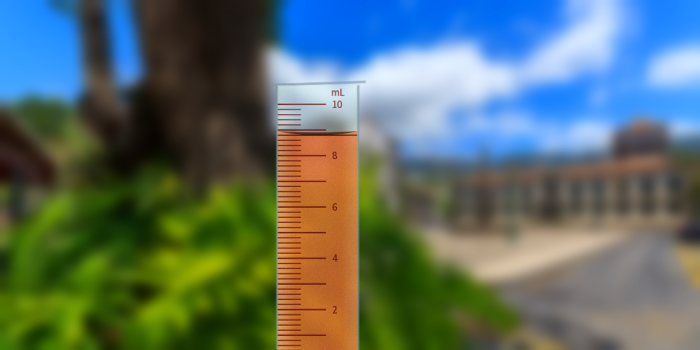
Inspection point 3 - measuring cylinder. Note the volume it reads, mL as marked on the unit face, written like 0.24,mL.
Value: 8.8,mL
